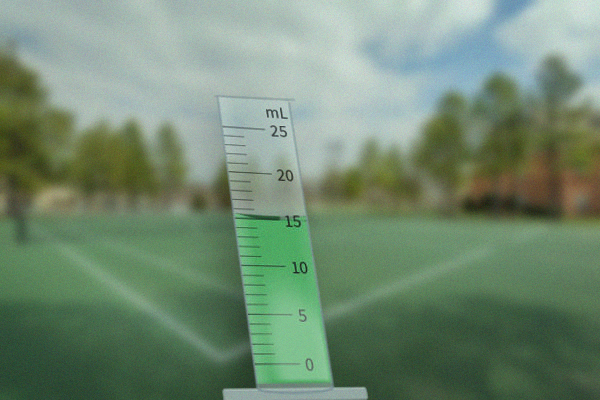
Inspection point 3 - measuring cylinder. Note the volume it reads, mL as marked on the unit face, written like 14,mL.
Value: 15,mL
